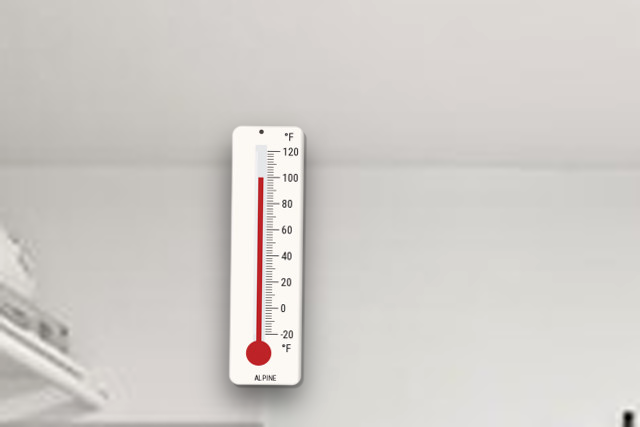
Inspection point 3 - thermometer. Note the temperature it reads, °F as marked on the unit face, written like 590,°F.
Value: 100,°F
